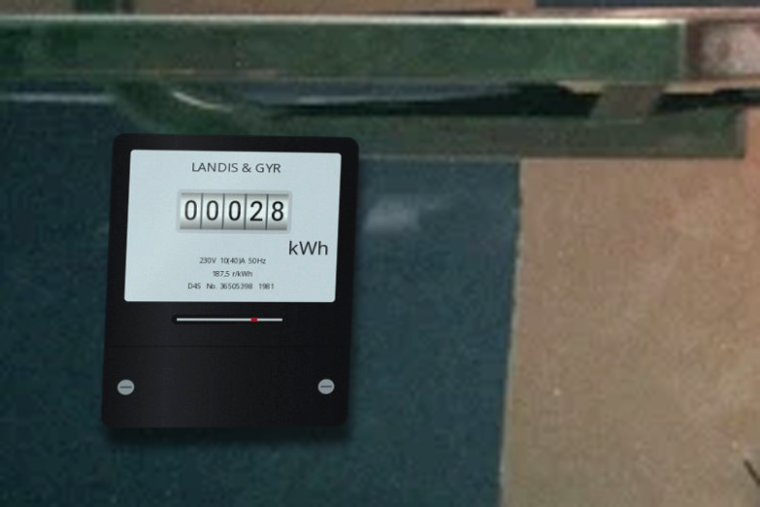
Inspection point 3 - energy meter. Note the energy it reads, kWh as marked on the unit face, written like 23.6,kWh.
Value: 28,kWh
